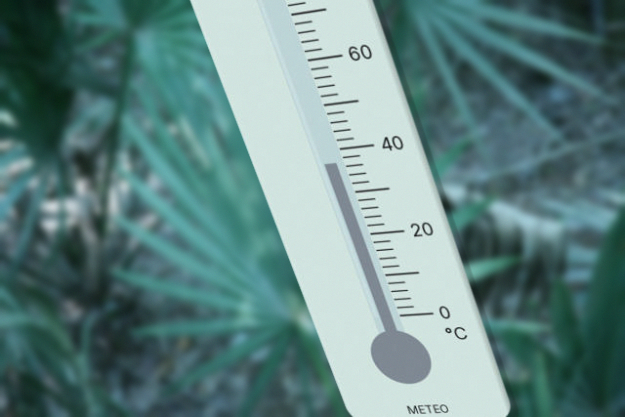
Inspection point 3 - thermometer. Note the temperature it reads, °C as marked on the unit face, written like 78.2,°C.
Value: 37,°C
